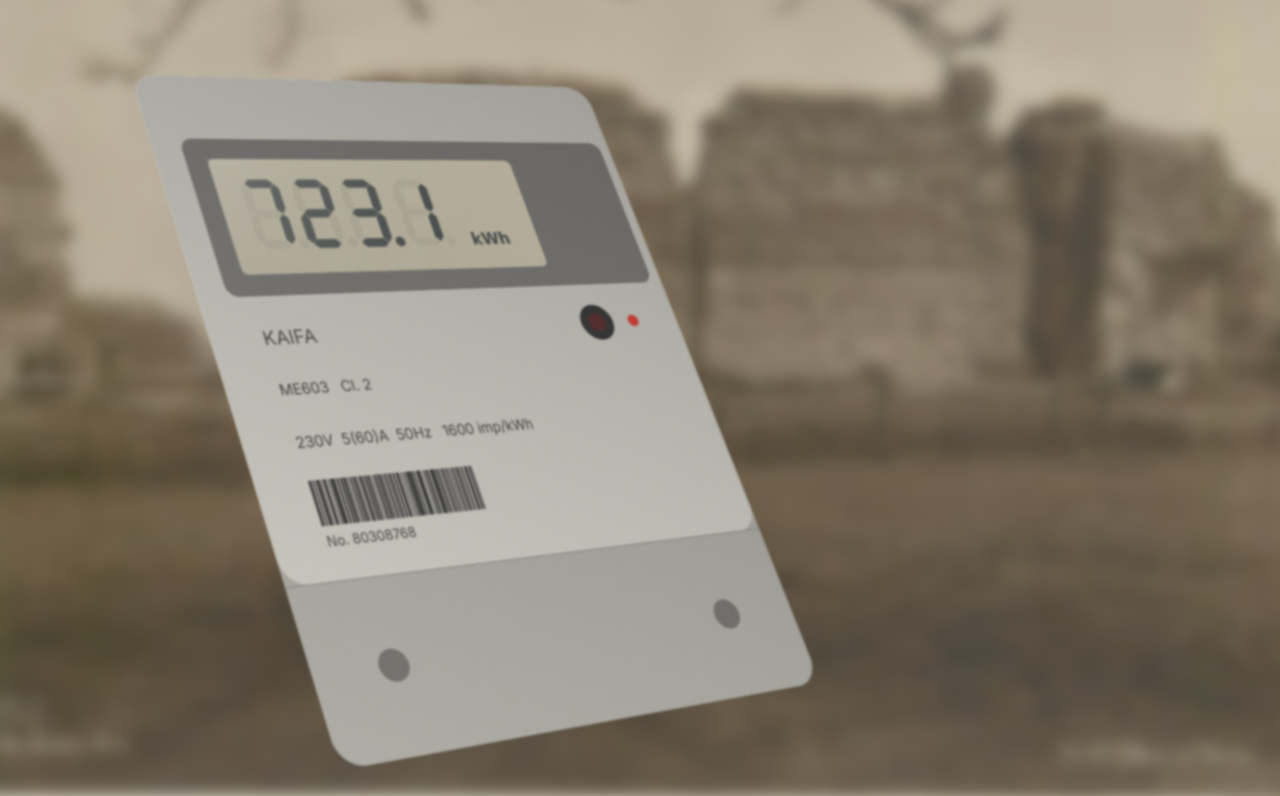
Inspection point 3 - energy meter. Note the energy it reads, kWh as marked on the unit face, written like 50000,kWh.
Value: 723.1,kWh
